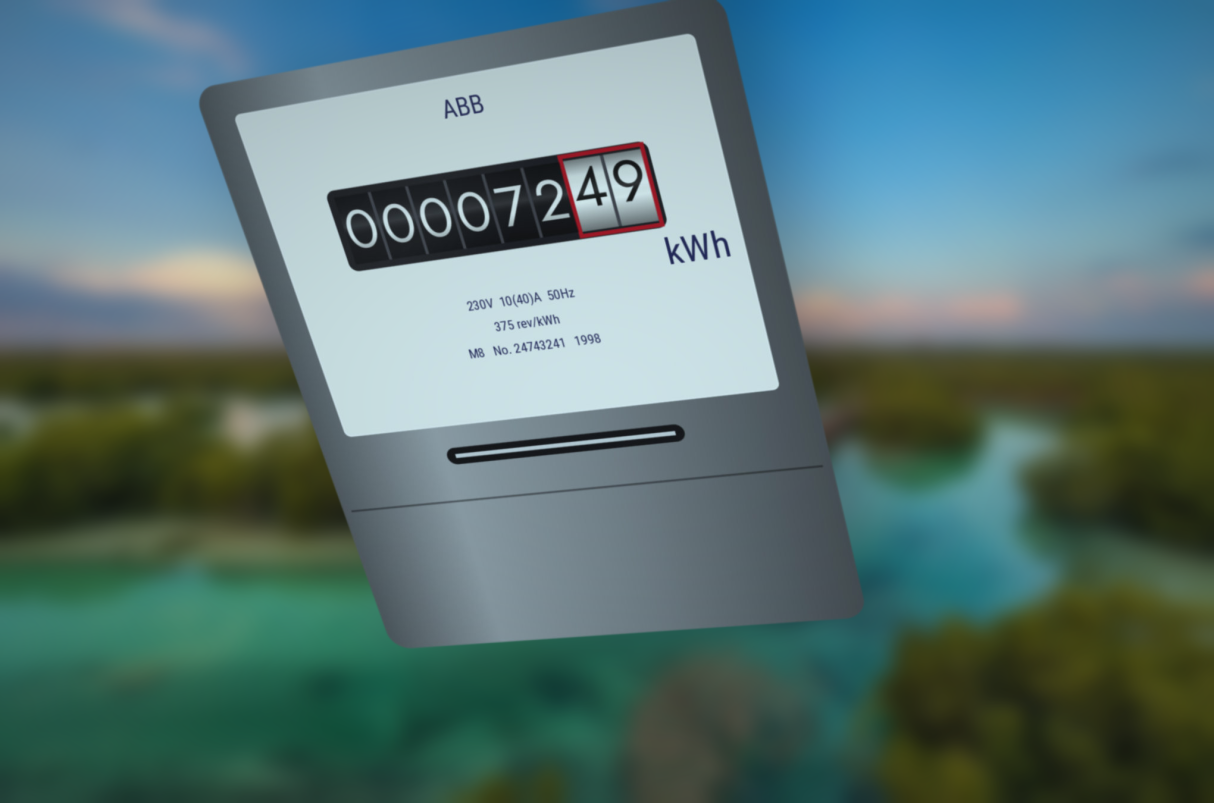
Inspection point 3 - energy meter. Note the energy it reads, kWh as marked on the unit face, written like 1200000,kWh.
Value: 72.49,kWh
